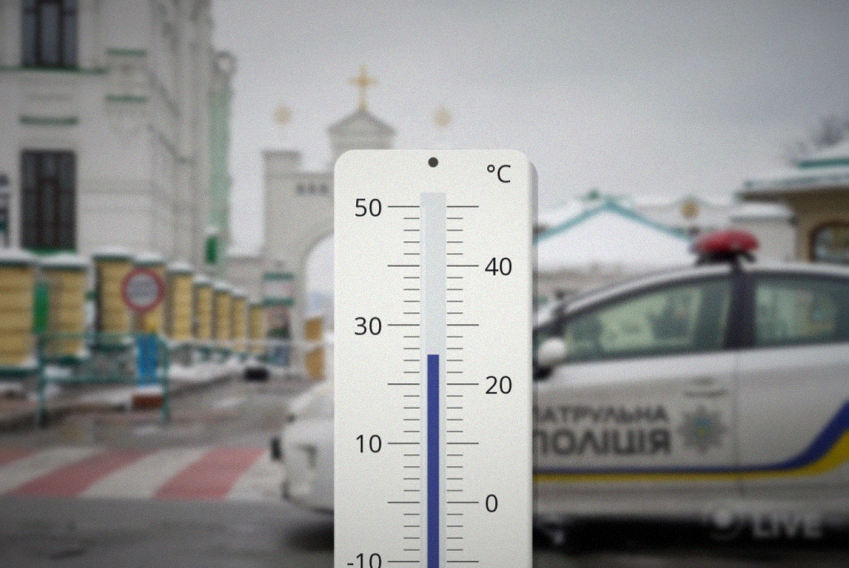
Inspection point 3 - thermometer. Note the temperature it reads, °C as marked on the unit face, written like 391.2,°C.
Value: 25,°C
